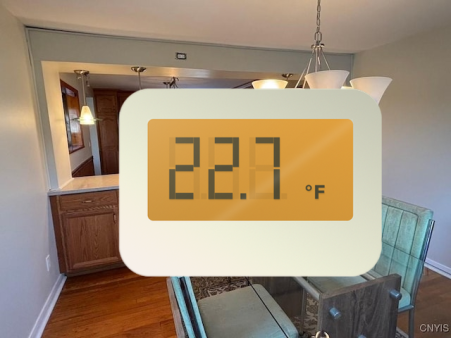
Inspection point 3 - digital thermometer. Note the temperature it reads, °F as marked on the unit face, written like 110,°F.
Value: 22.7,°F
